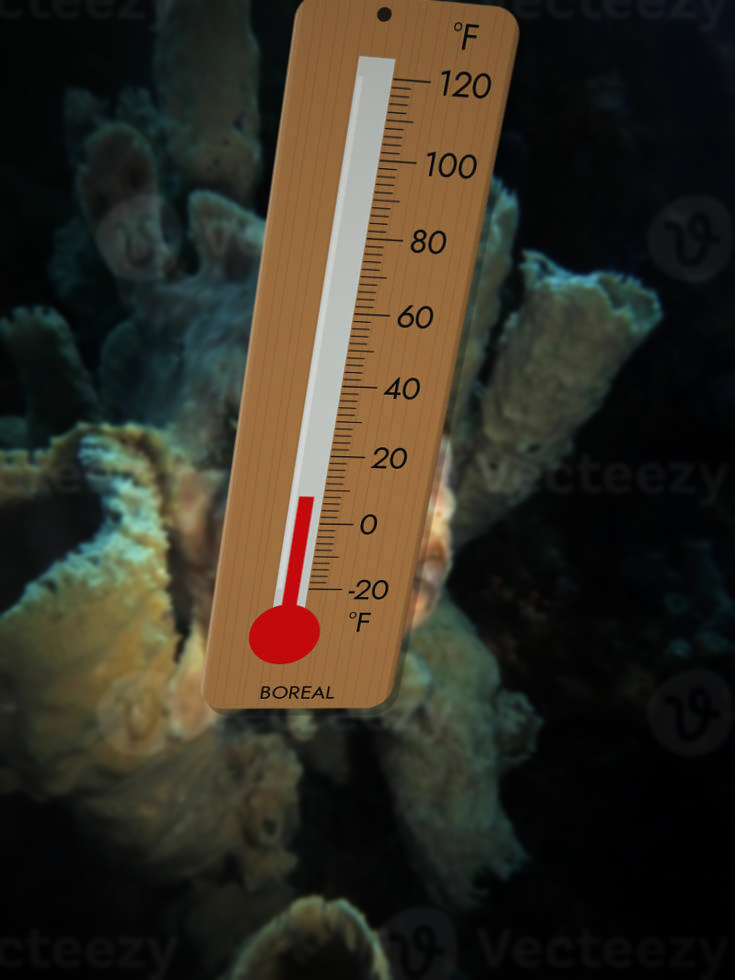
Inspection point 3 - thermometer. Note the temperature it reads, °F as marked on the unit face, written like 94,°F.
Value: 8,°F
